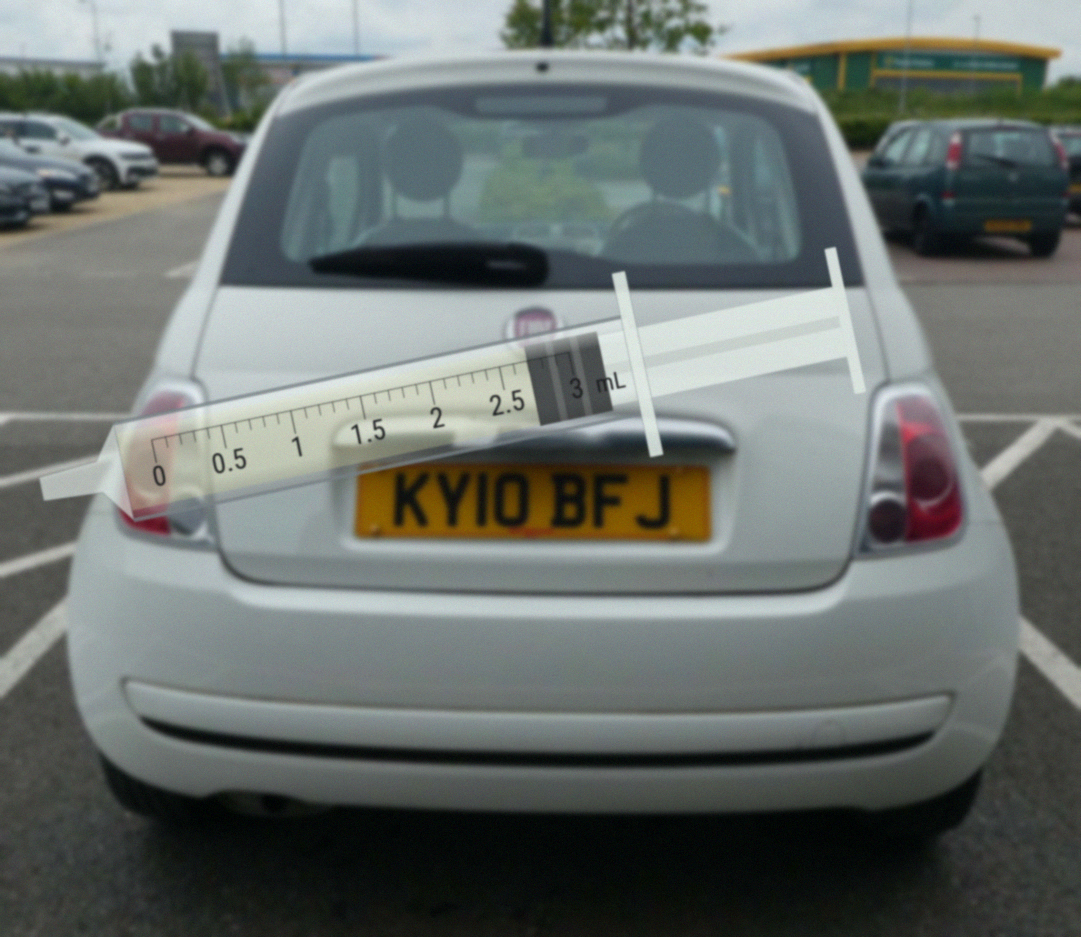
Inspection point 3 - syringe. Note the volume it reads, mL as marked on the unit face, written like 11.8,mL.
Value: 2.7,mL
